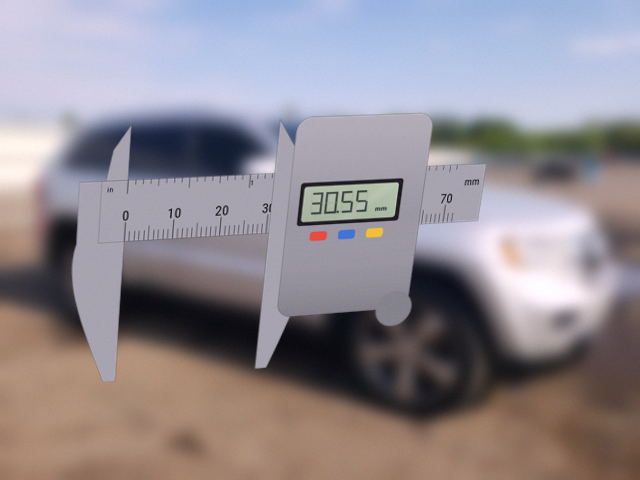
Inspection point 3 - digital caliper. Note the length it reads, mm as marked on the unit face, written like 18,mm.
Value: 30.55,mm
